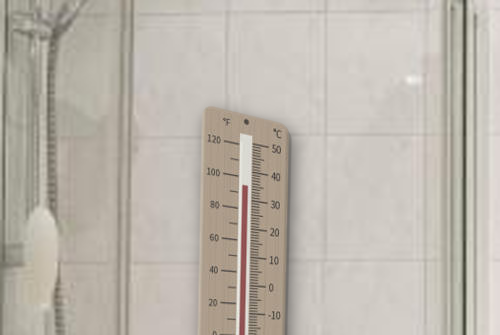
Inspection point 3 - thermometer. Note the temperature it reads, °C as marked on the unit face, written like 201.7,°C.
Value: 35,°C
